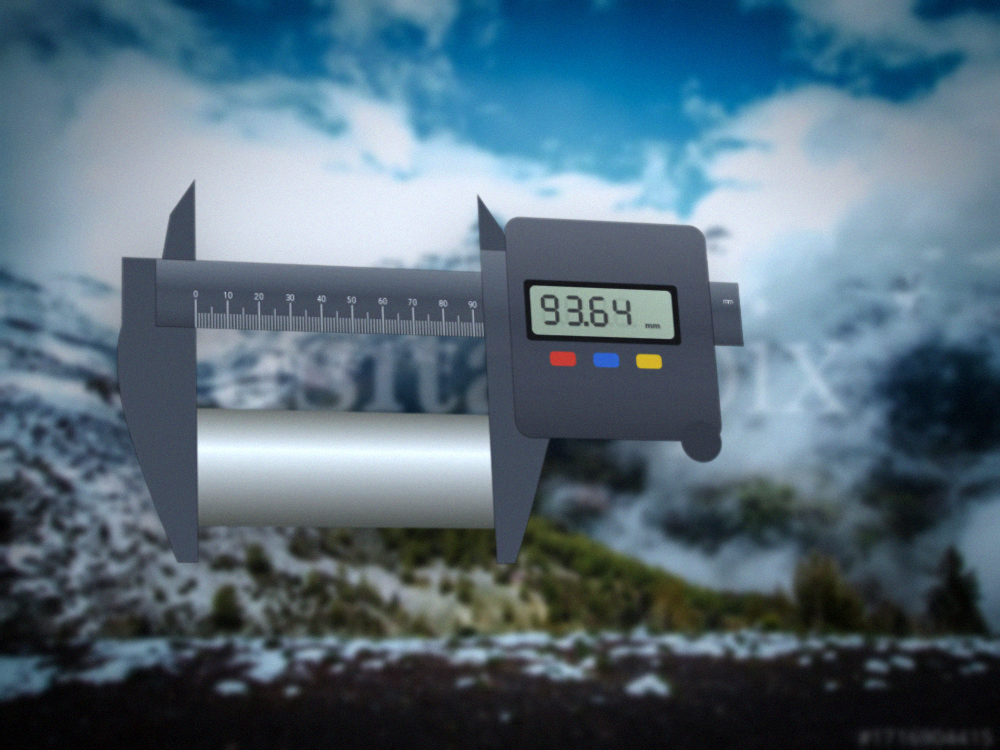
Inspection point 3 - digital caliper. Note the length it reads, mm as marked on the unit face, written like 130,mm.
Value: 93.64,mm
